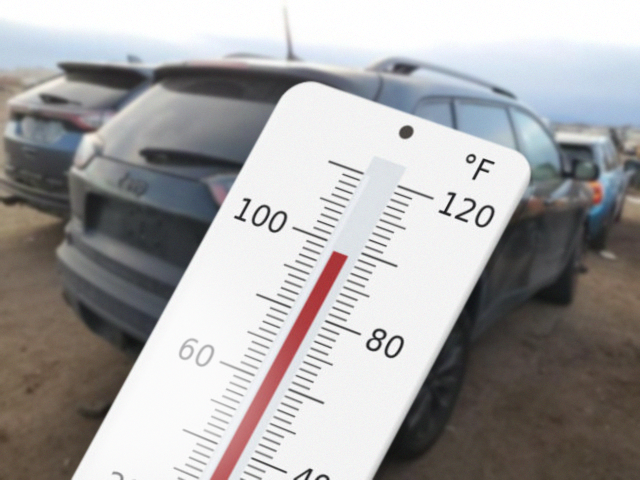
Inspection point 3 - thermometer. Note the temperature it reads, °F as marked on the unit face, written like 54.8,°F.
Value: 98,°F
